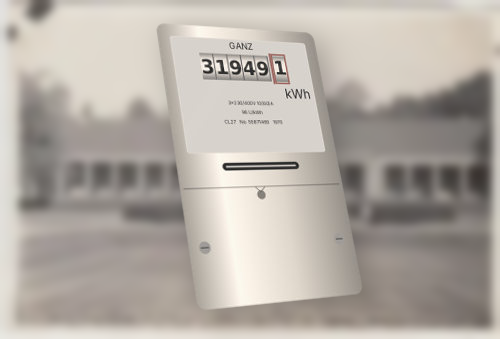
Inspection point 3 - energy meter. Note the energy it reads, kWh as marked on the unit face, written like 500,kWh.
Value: 31949.1,kWh
